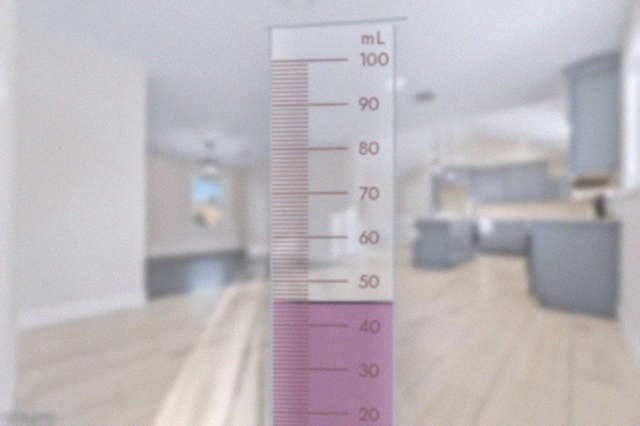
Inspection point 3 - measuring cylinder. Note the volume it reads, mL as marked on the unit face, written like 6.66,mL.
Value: 45,mL
